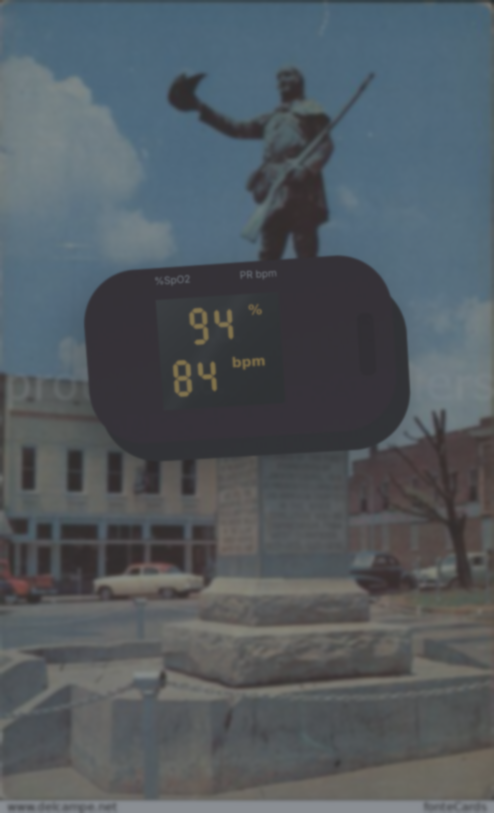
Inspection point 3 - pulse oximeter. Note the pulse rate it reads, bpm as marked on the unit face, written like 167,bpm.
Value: 84,bpm
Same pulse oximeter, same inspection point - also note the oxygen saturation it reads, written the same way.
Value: 94,%
